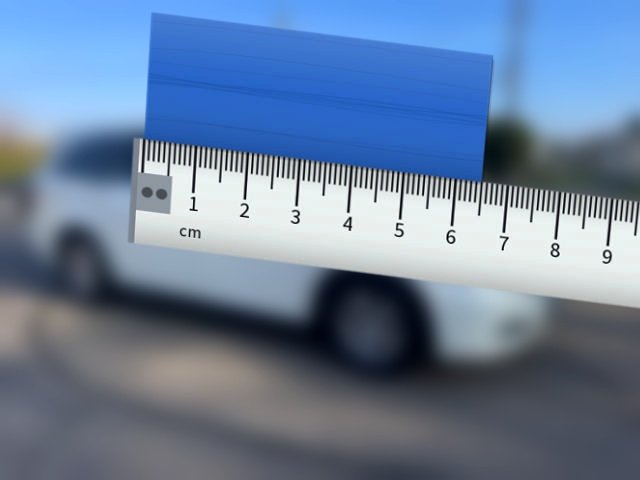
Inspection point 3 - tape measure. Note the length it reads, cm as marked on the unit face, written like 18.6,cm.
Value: 6.5,cm
